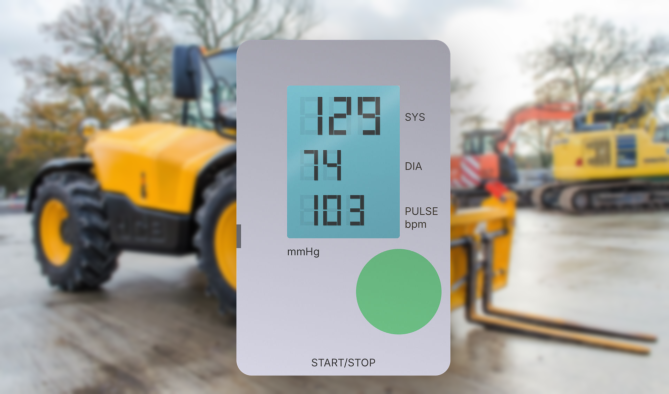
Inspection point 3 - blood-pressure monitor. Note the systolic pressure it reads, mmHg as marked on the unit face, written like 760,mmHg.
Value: 129,mmHg
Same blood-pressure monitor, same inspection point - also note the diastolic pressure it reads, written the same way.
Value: 74,mmHg
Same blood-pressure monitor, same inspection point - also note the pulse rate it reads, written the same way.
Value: 103,bpm
